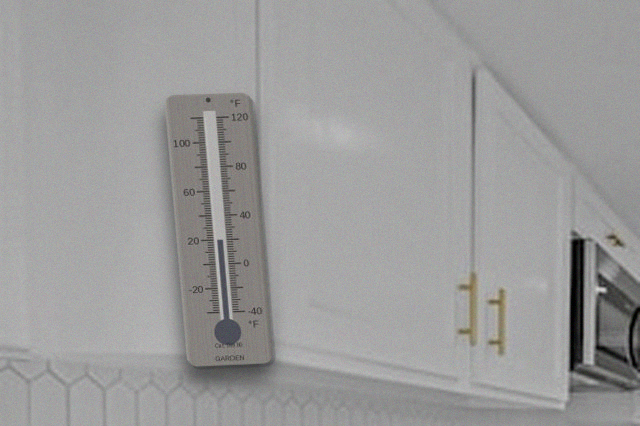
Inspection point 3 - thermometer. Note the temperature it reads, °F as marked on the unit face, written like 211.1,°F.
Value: 20,°F
